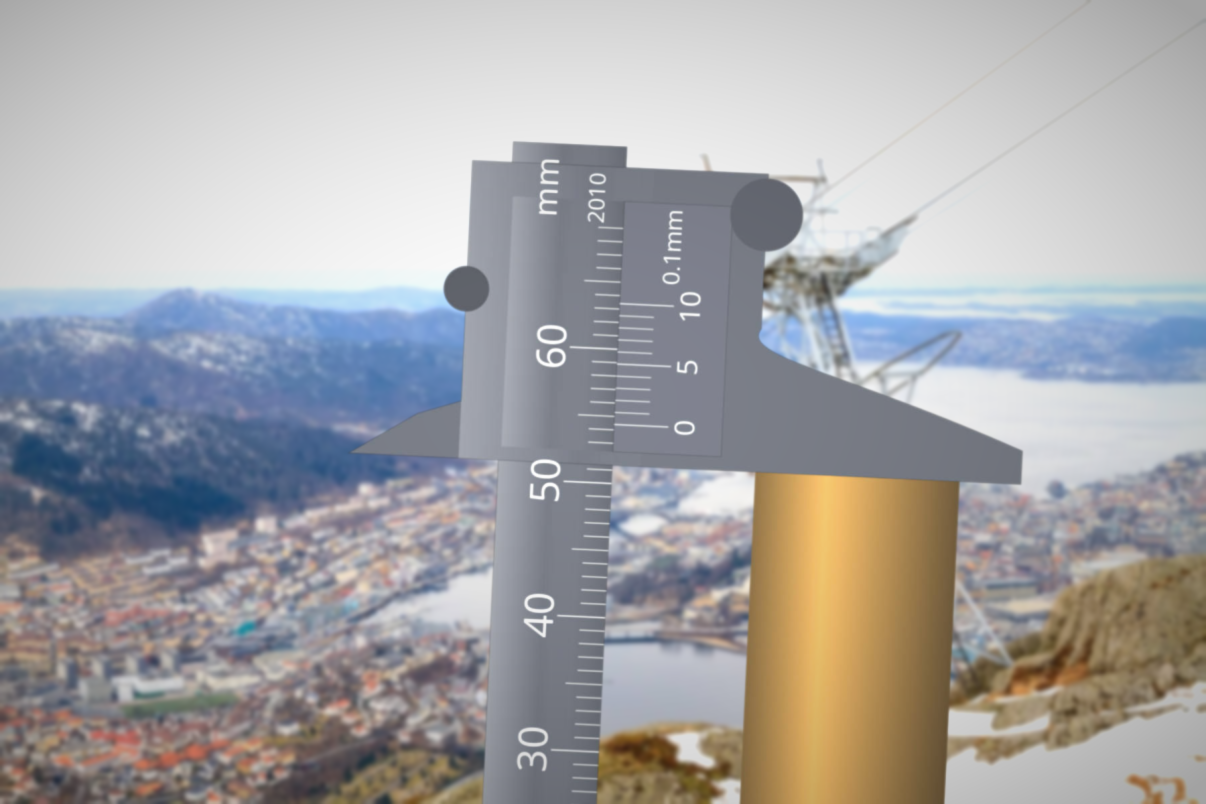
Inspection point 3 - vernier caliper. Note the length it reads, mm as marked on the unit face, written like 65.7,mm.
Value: 54.4,mm
